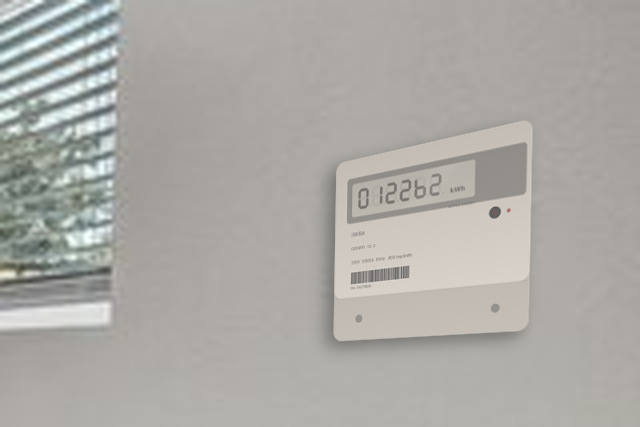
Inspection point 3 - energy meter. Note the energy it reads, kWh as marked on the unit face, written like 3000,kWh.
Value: 12262,kWh
